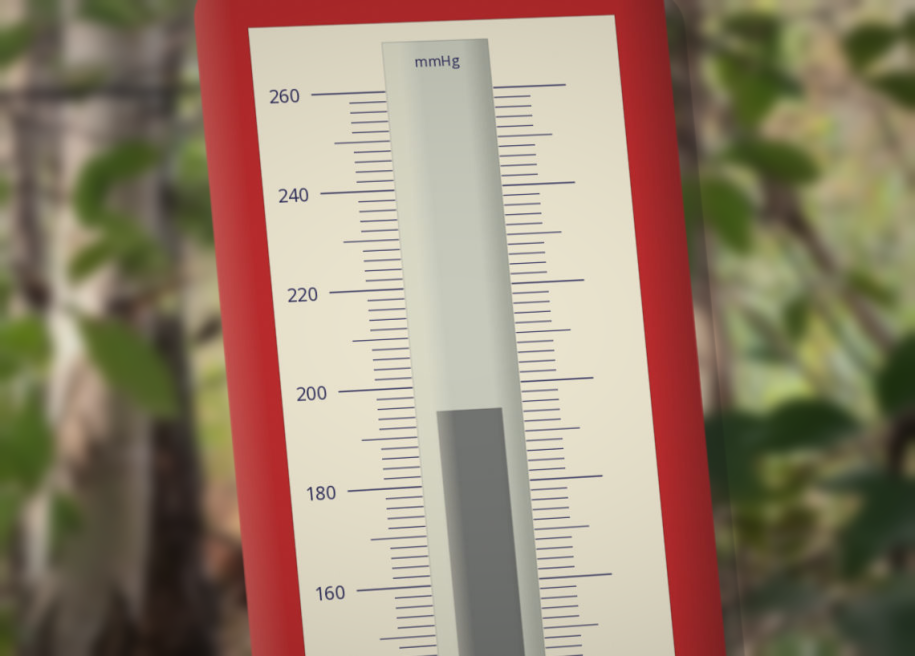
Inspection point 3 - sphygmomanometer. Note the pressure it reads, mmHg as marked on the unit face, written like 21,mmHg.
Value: 195,mmHg
